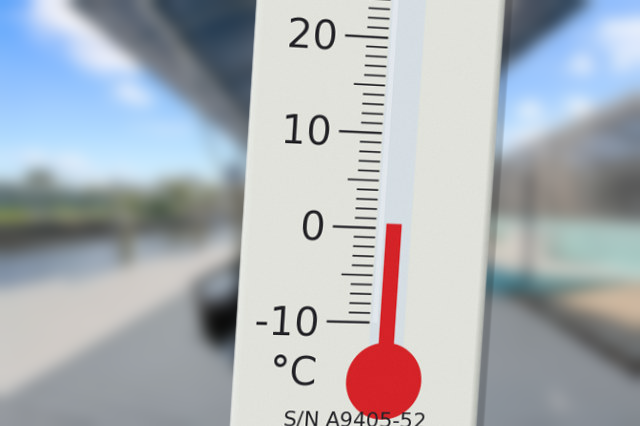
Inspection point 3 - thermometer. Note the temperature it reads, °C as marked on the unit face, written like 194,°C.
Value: 0.5,°C
